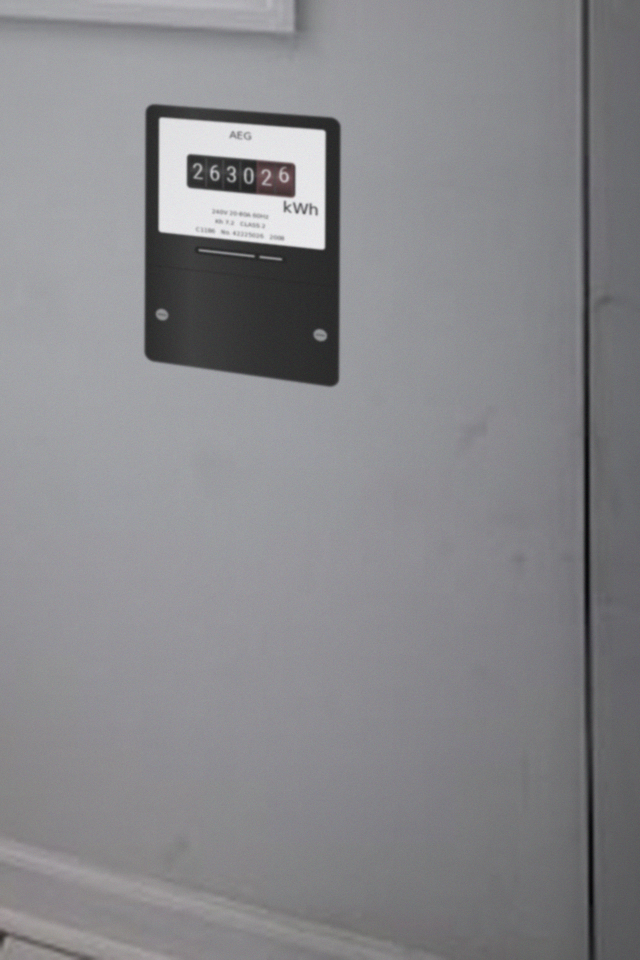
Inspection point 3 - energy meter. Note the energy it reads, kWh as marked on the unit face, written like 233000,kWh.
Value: 2630.26,kWh
